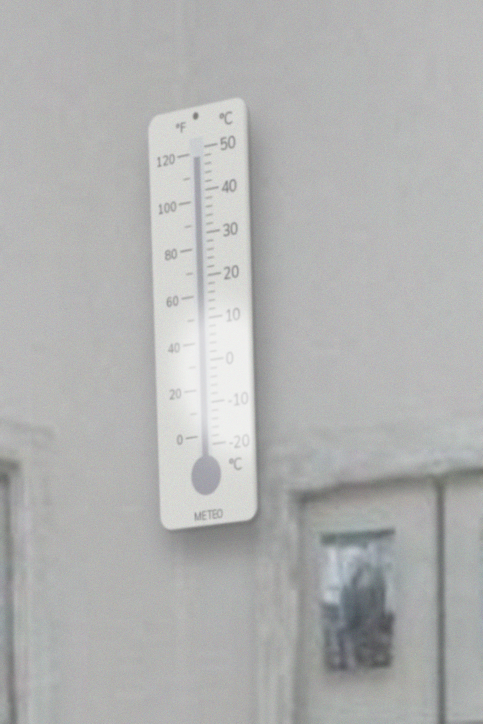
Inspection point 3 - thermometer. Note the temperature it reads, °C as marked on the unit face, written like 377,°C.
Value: 48,°C
